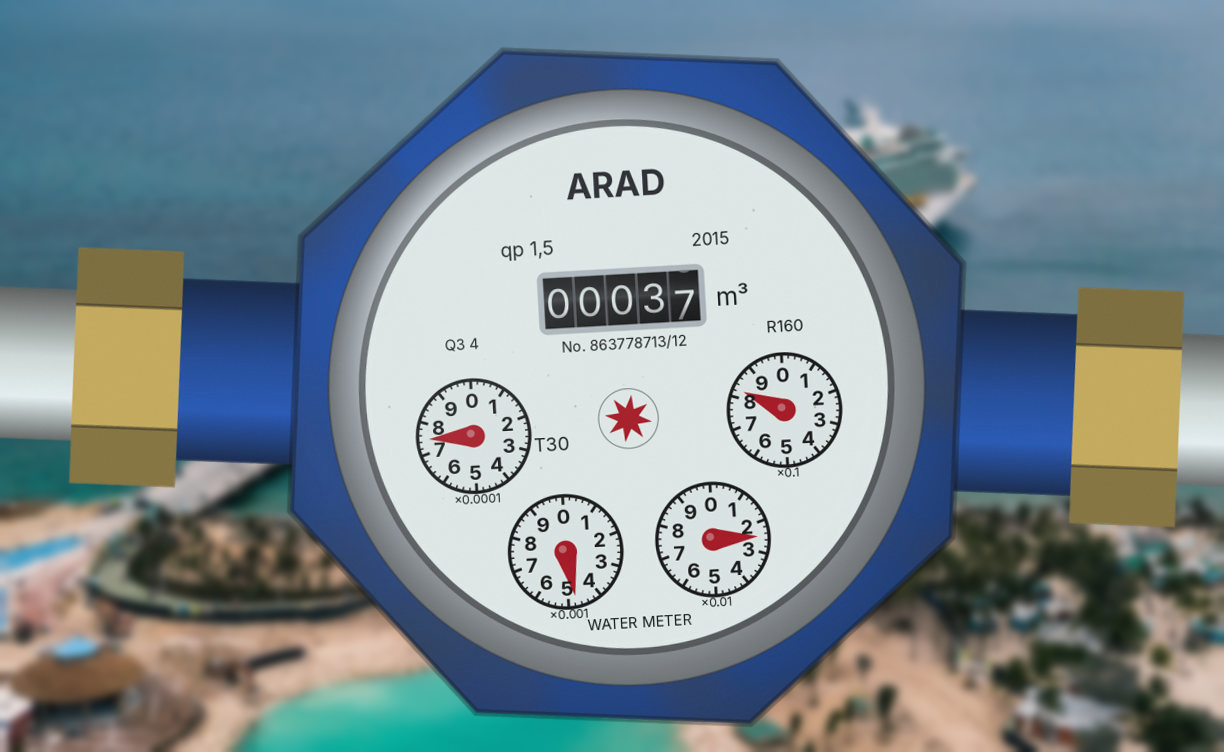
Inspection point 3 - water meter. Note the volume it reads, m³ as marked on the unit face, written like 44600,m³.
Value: 36.8247,m³
